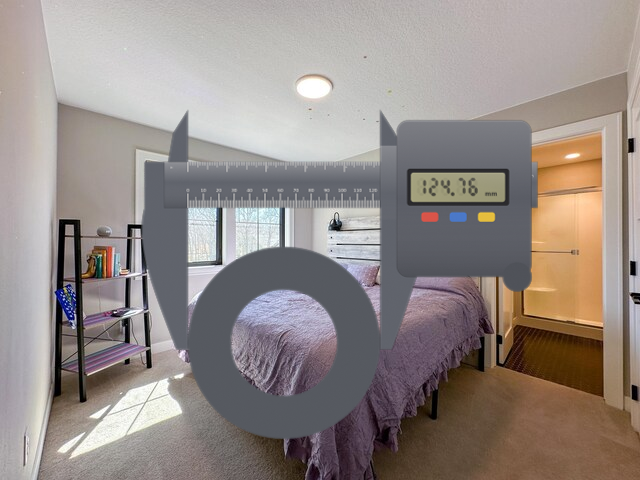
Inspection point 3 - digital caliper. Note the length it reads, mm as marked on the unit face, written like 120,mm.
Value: 124.76,mm
